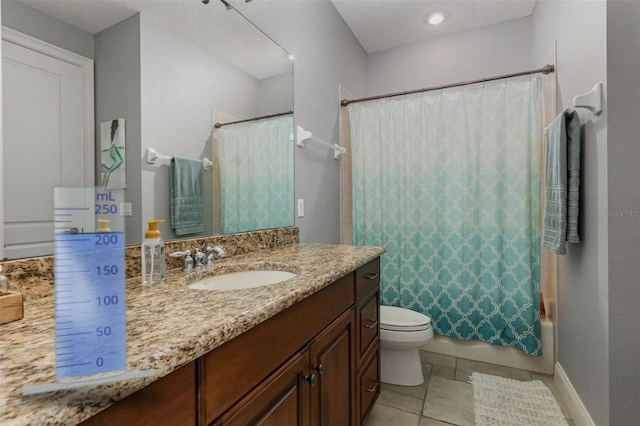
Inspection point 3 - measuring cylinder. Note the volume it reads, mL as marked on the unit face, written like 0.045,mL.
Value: 210,mL
